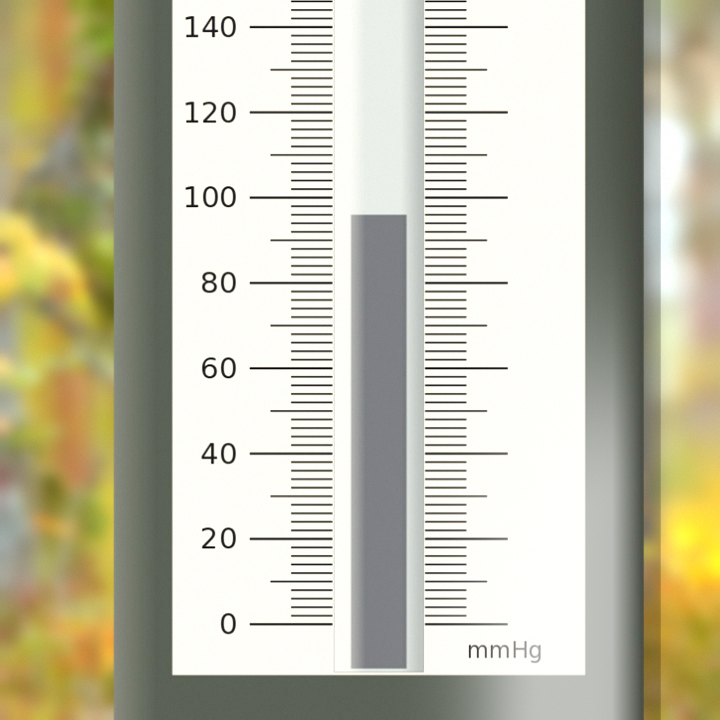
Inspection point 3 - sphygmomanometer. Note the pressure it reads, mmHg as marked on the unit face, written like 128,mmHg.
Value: 96,mmHg
